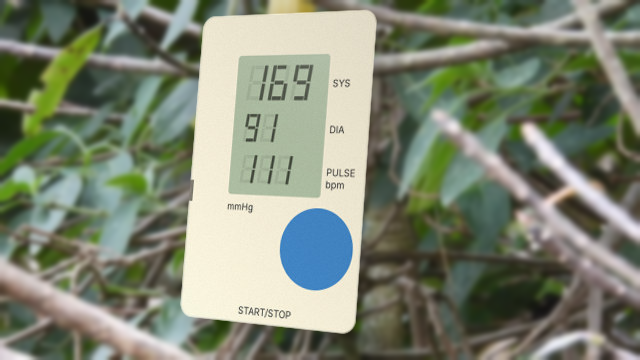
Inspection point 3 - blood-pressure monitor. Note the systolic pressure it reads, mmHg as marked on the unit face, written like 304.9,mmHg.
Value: 169,mmHg
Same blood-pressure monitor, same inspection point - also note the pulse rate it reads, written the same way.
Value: 111,bpm
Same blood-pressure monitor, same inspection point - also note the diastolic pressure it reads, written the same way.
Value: 91,mmHg
